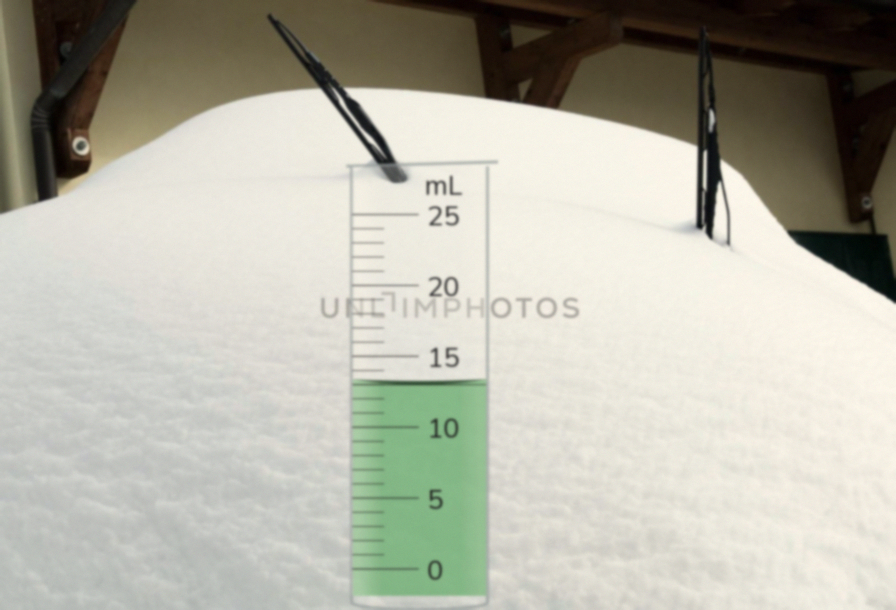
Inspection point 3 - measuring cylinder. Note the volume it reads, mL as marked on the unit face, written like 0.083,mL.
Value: 13,mL
